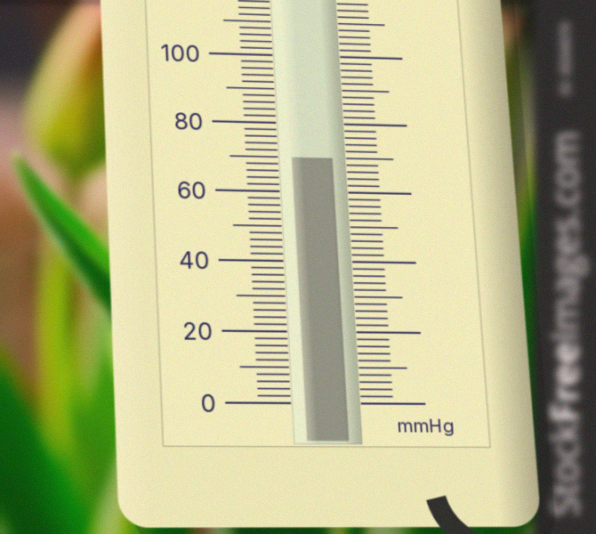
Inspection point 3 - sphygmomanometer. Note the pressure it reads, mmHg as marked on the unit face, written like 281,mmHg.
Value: 70,mmHg
